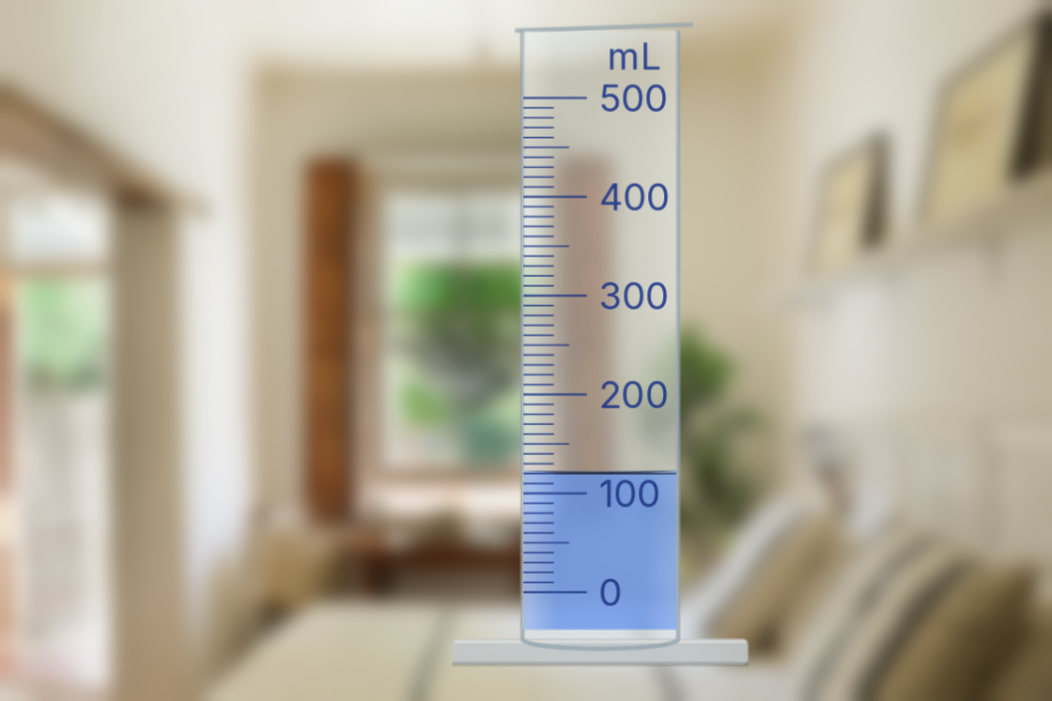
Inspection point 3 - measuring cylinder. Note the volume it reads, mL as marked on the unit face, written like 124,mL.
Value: 120,mL
